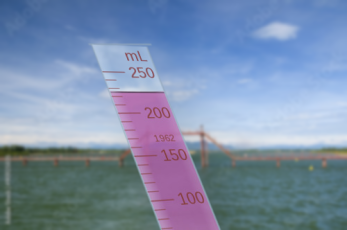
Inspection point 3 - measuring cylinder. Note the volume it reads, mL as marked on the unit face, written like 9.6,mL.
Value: 225,mL
